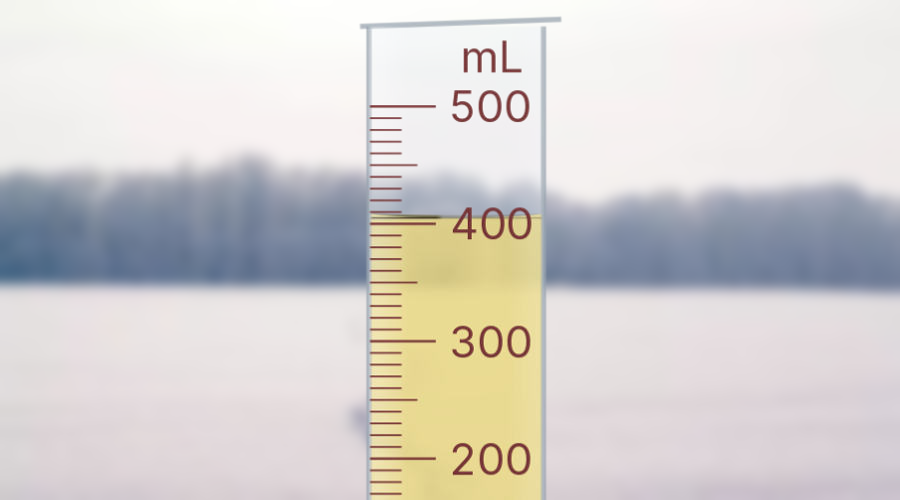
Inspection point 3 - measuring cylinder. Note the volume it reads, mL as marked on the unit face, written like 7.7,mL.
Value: 405,mL
